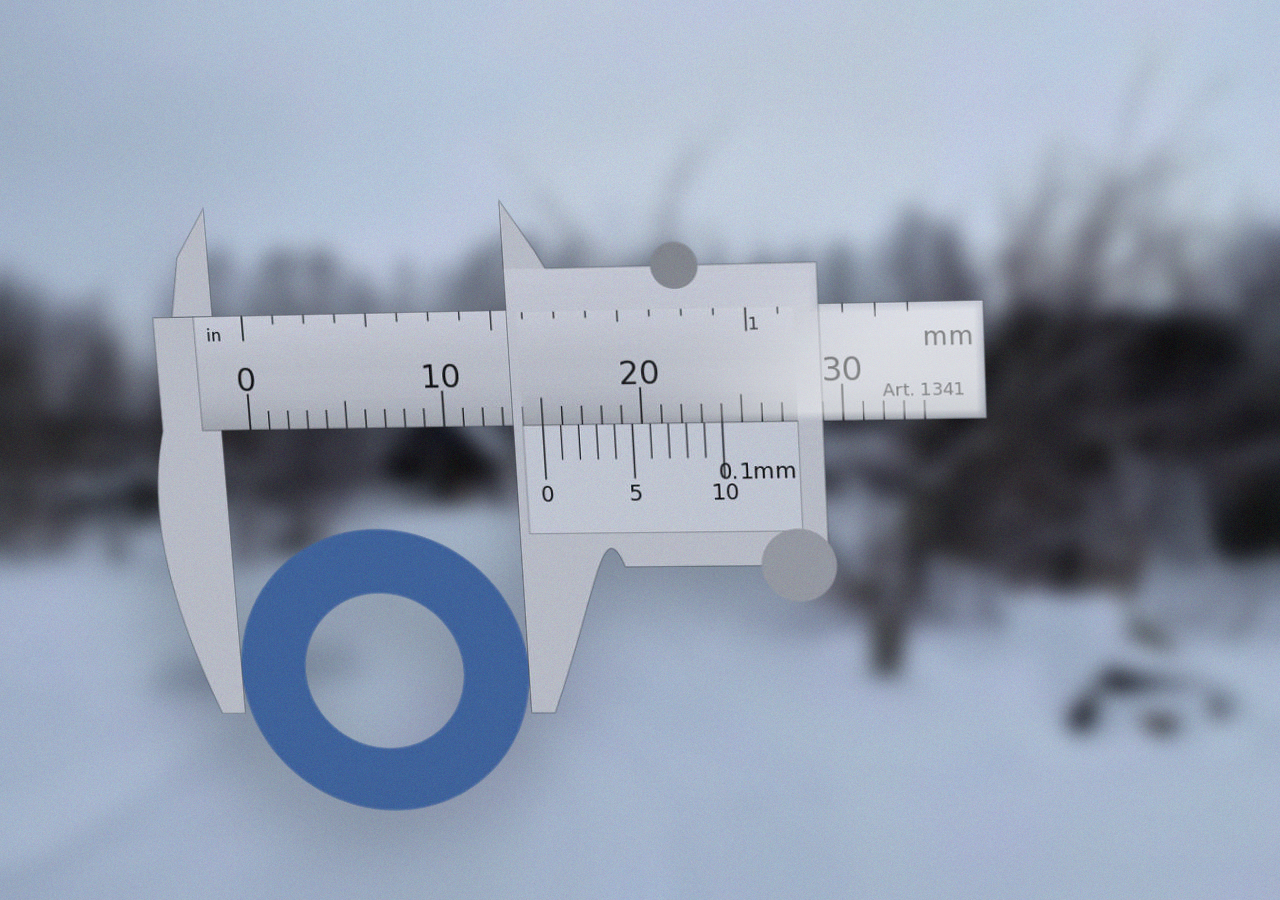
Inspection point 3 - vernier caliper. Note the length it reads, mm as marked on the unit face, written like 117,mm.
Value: 15.0,mm
